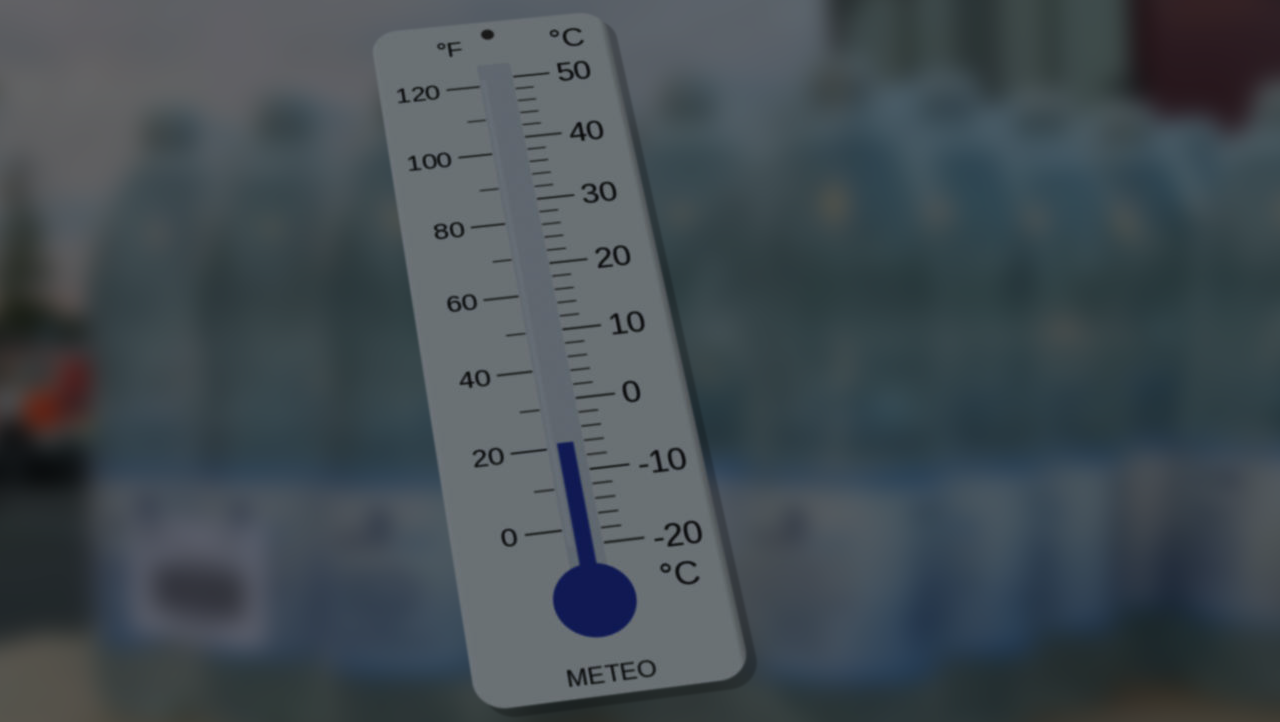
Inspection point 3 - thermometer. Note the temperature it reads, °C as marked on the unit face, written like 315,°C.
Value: -6,°C
